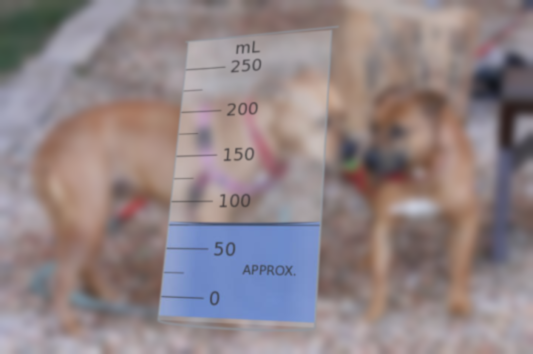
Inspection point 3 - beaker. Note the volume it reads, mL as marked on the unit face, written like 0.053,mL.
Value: 75,mL
